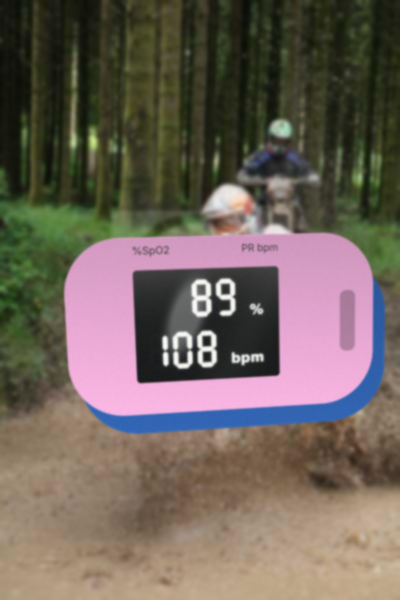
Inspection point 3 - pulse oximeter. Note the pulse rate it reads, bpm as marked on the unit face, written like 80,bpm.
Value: 108,bpm
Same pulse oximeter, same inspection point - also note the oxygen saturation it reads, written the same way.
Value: 89,%
